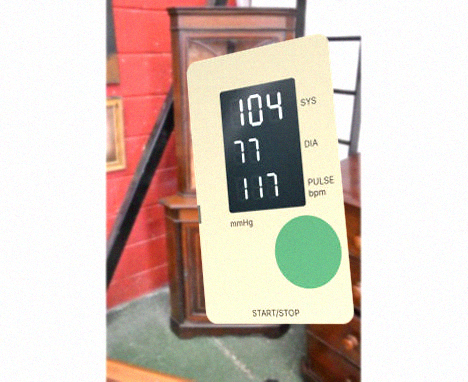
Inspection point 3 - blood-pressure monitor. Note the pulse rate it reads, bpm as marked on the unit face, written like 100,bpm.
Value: 117,bpm
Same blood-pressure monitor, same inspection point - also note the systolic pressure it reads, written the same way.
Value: 104,mmHg
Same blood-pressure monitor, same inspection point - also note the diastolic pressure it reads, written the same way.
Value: 77,mmHg
